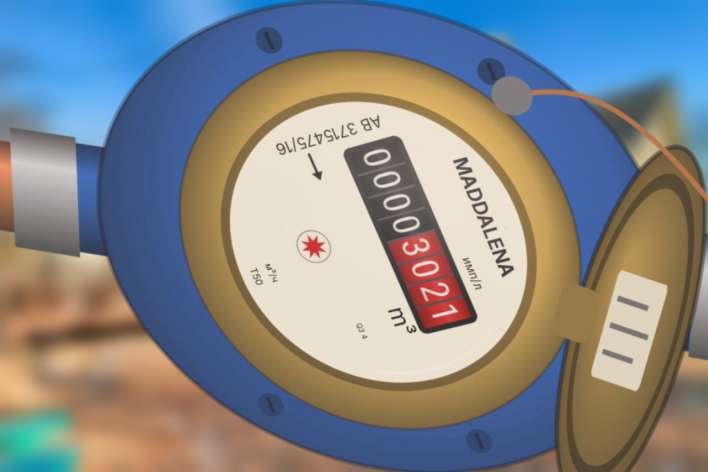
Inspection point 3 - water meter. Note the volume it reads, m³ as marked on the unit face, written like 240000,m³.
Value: 0.3021,m³
